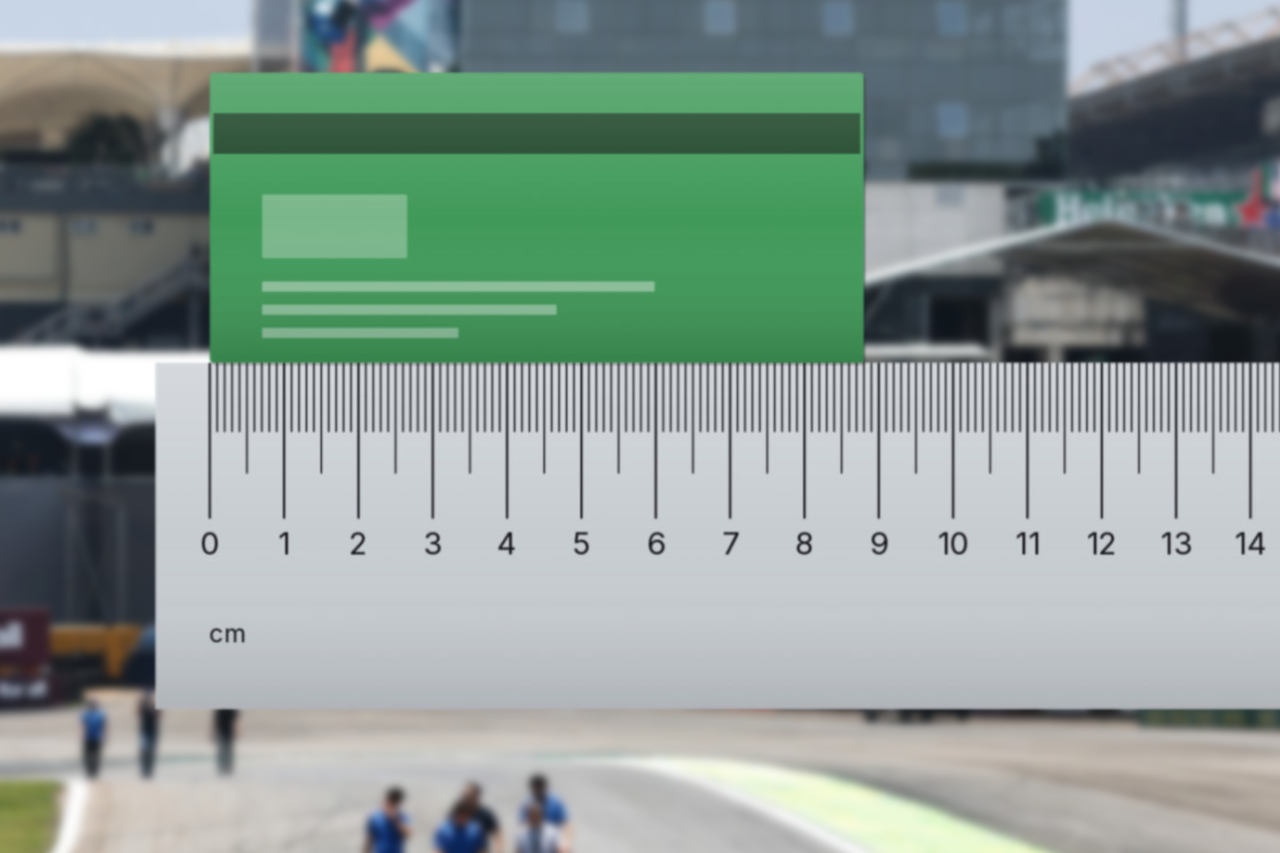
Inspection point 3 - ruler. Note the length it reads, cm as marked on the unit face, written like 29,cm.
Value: 8.8,cm
